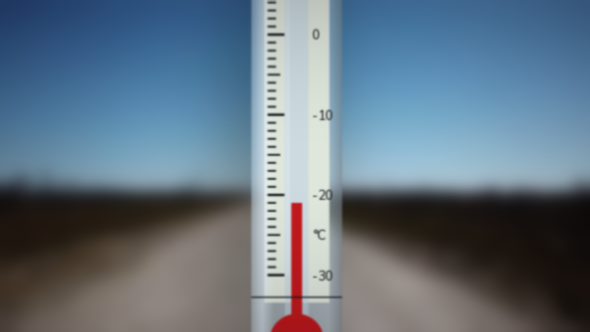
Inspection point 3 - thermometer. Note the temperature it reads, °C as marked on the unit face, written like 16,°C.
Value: -21,°C
